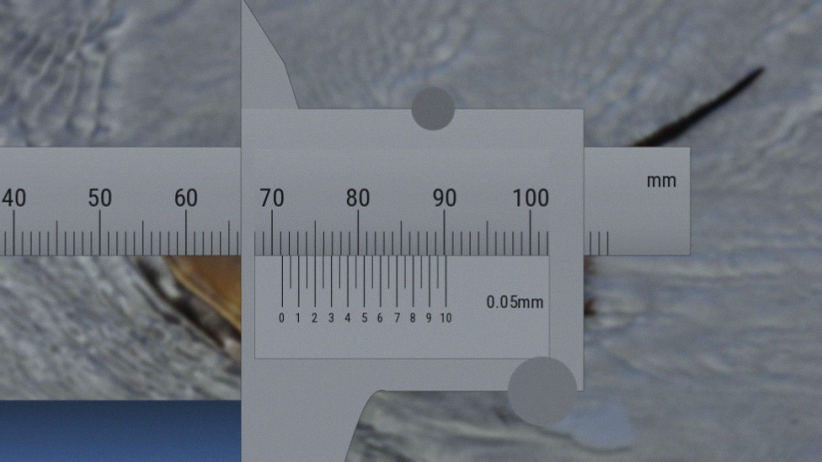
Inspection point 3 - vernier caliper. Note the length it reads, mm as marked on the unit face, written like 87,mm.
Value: 71.2,mm
